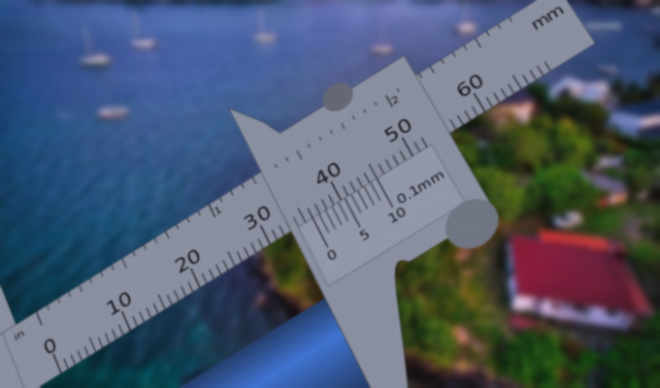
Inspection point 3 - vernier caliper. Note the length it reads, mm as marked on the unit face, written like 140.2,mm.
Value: 36.0,mm
